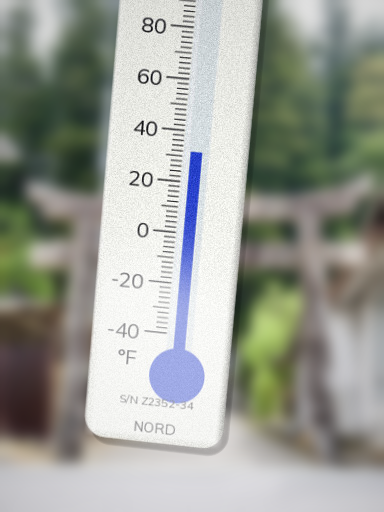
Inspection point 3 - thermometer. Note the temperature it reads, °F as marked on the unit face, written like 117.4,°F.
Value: 32,°F
